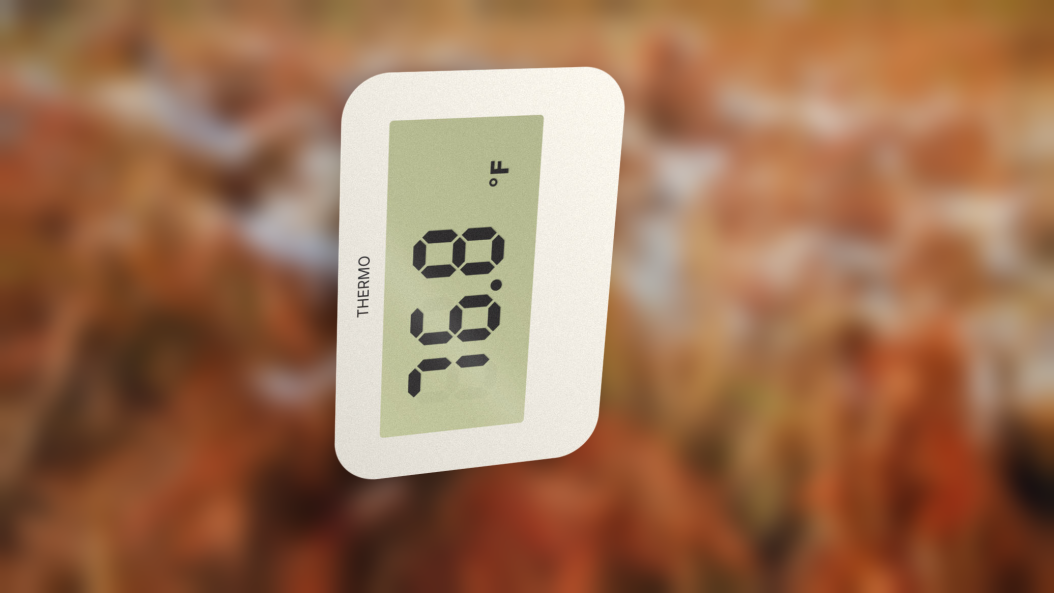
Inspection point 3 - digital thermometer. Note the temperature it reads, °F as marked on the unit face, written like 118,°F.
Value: 76.8,°F
